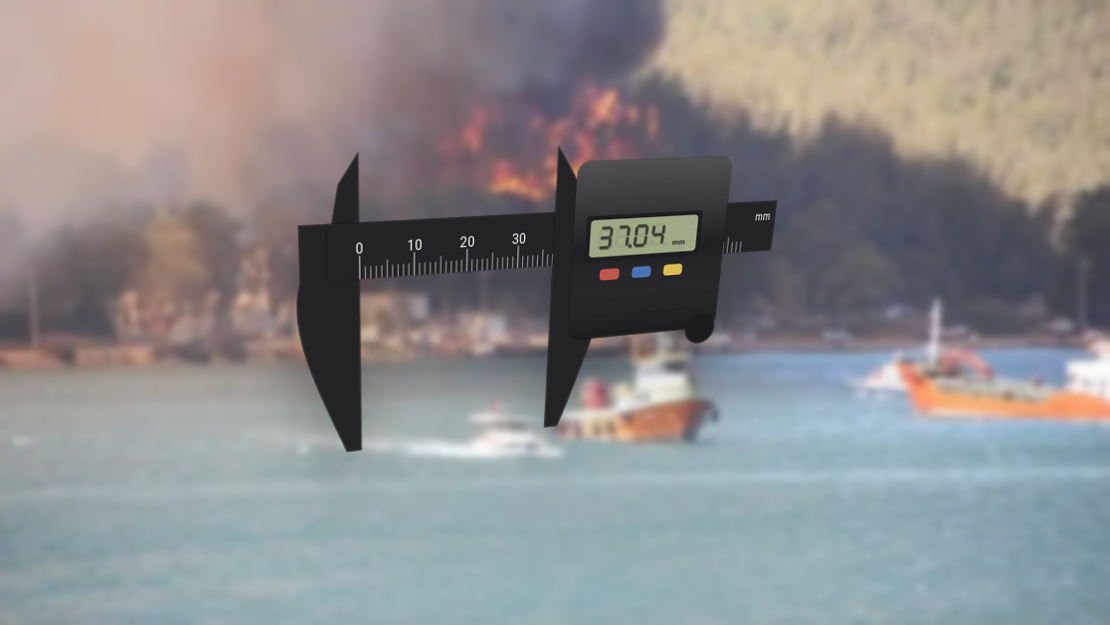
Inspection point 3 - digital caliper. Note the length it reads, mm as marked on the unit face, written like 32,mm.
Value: 37.04,mm
